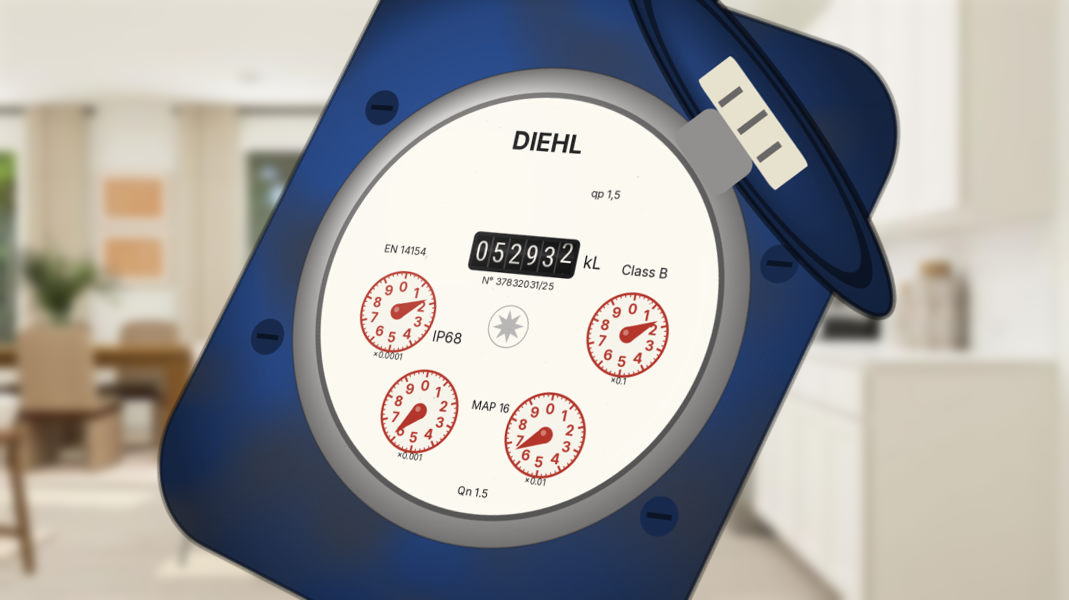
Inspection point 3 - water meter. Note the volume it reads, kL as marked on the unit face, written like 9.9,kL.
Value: 52932.1661,kL
